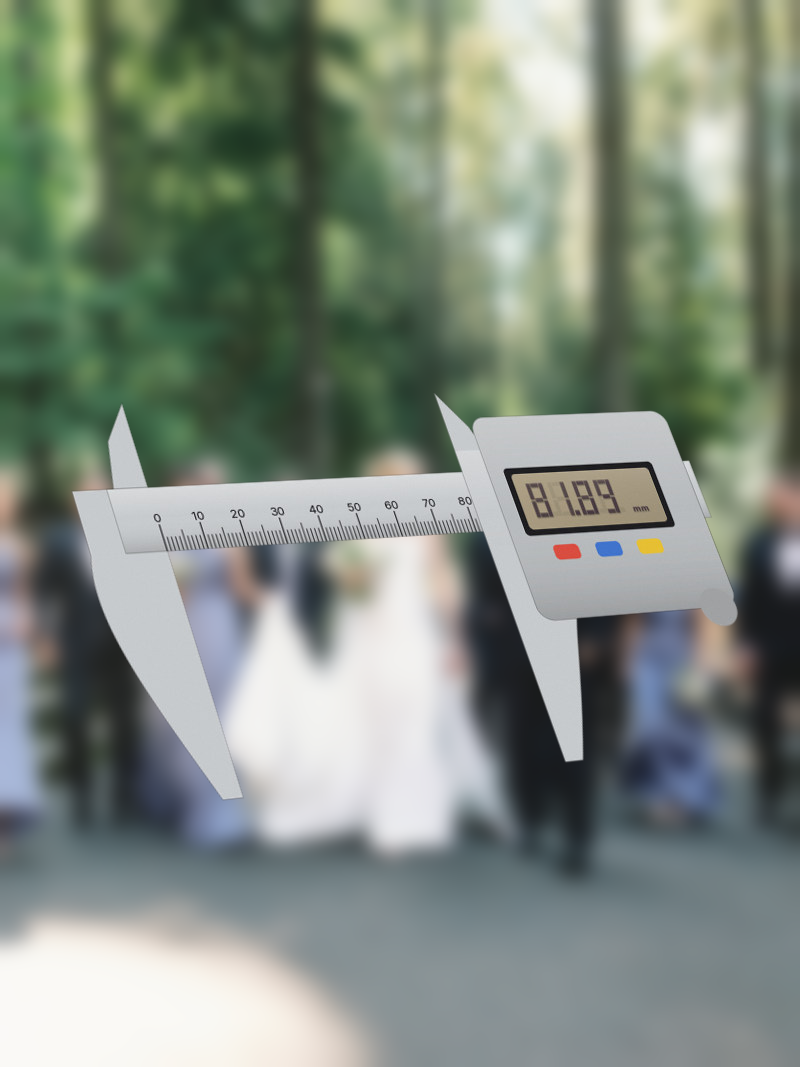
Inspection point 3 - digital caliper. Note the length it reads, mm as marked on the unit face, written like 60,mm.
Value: 81.89,mm
